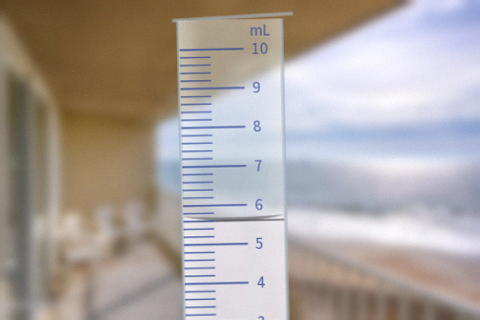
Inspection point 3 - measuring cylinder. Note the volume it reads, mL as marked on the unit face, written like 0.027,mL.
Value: 5.6,mL
